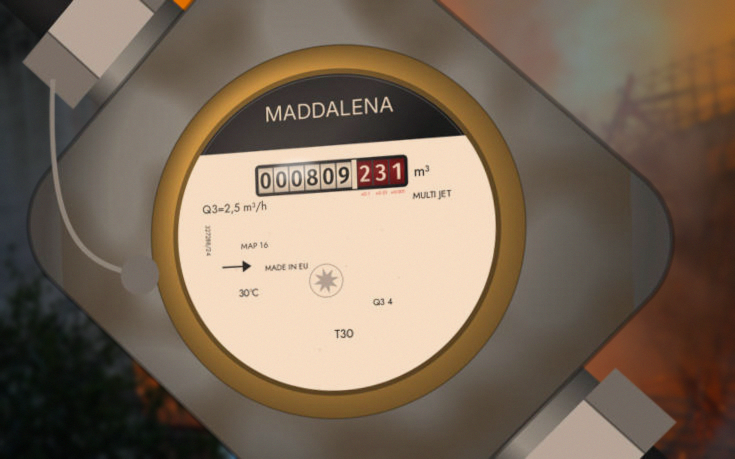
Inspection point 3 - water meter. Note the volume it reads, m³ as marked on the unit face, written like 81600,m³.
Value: 809.231,m³
